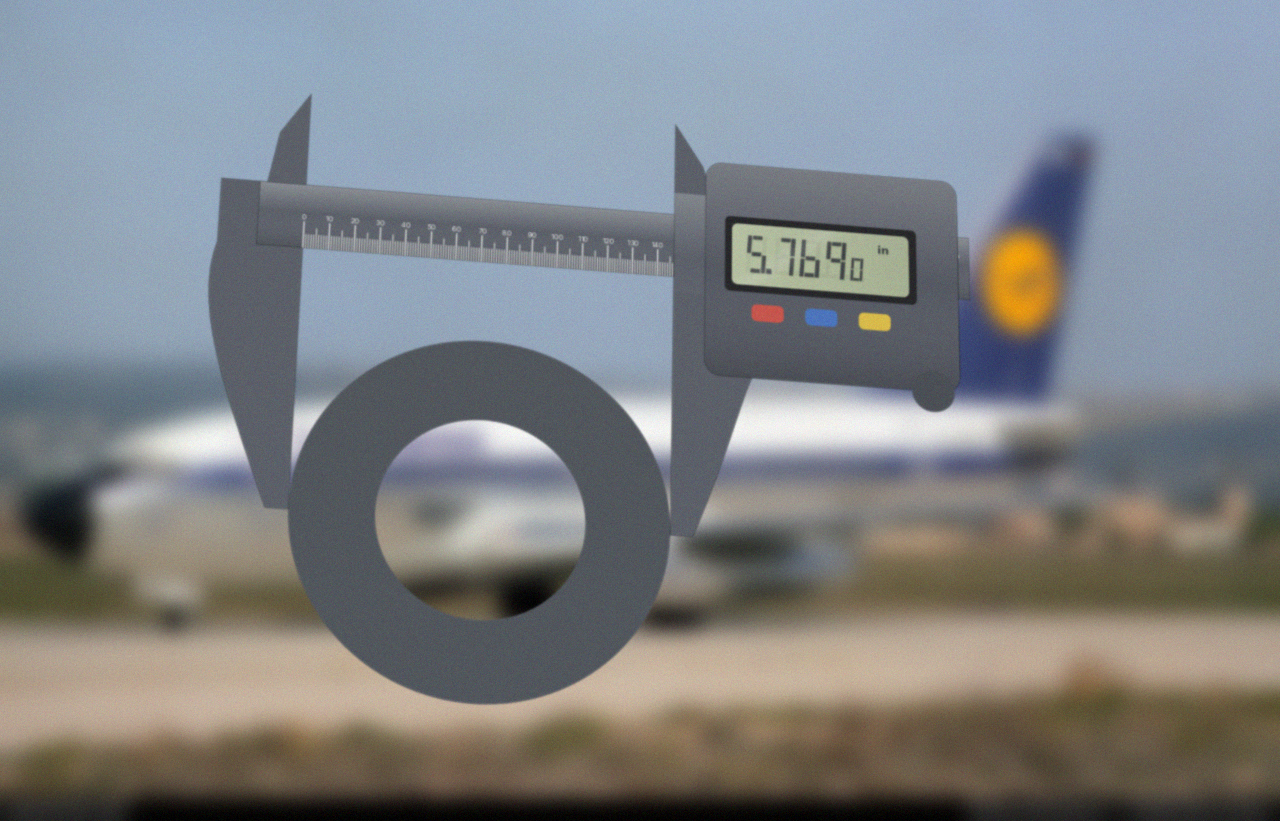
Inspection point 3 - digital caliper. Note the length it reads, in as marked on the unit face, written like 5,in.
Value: 5.7690,in
